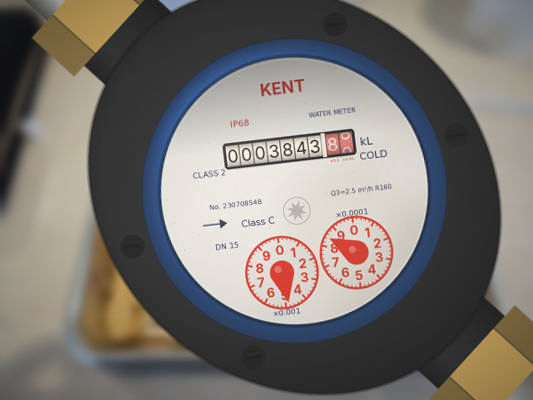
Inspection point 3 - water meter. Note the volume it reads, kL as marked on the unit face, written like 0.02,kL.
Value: 3843.8848,kL
